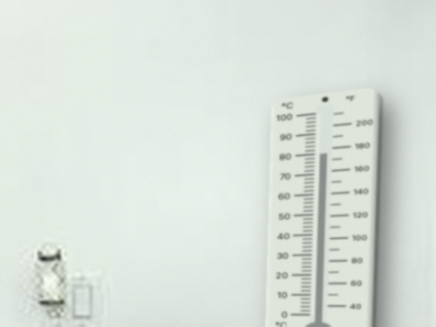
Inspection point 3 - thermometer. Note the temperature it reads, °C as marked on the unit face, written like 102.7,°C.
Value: 80,°C
